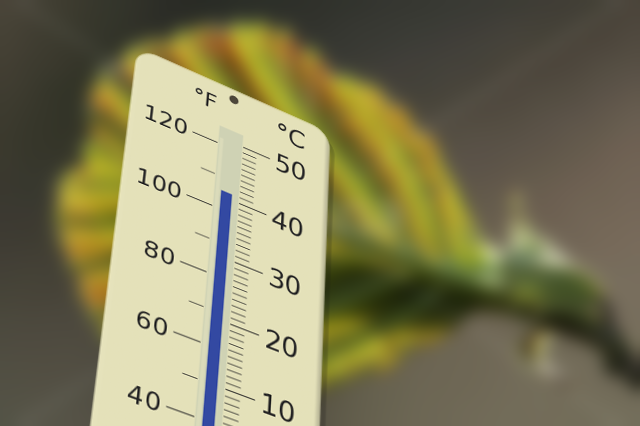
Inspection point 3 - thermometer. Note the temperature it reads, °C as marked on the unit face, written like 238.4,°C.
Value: 41,°C
